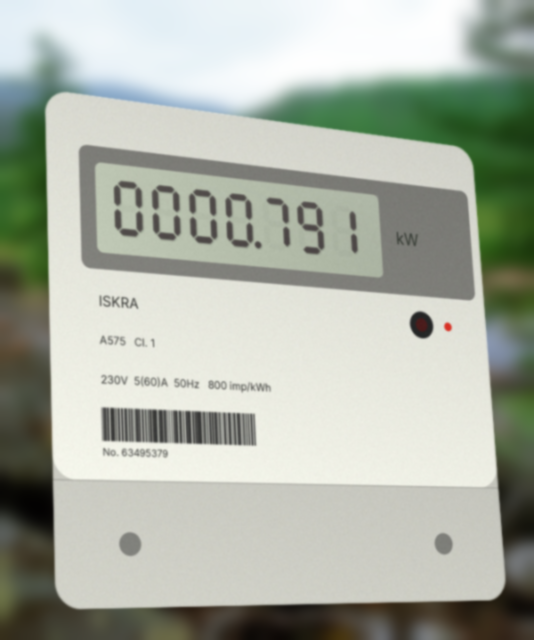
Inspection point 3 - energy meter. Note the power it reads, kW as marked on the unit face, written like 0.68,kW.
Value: 0.791,kW
